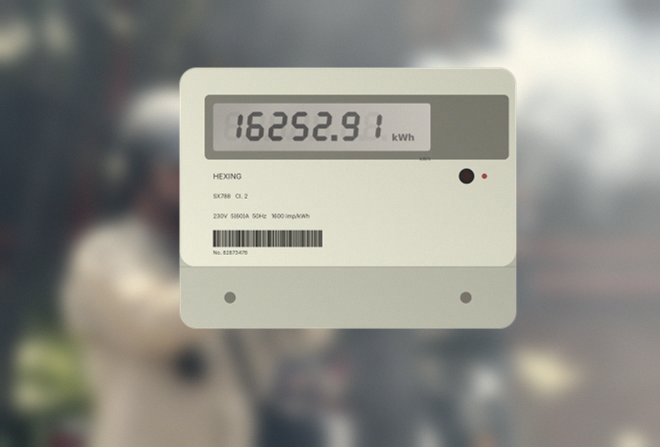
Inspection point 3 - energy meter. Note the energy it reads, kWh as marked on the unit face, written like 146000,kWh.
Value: 16252.91,kWh
